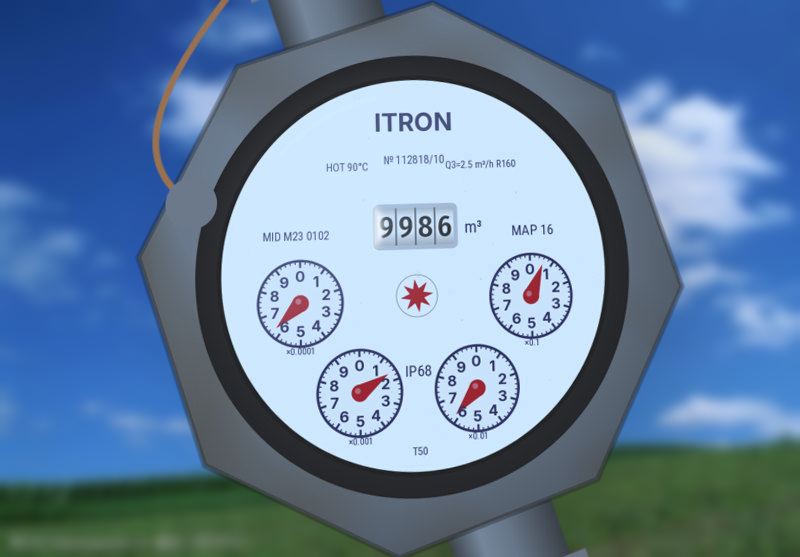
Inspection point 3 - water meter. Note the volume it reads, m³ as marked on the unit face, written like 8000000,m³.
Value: 9986.0616,m³
